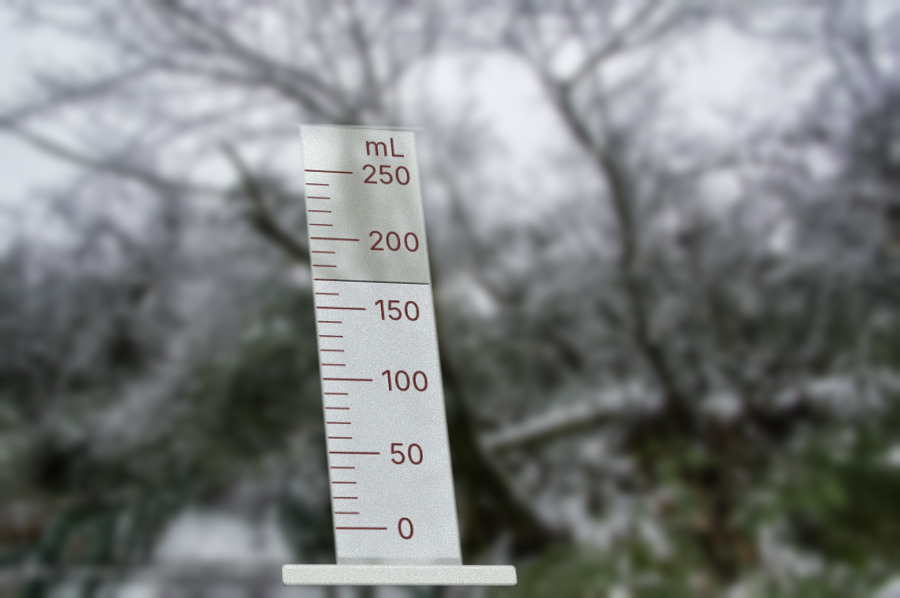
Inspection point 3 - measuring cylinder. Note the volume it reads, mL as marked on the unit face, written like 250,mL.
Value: 170,mL
